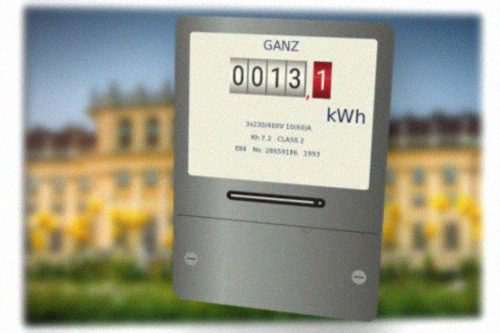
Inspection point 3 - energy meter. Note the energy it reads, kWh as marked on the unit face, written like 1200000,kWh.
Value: 13.1,kWh
